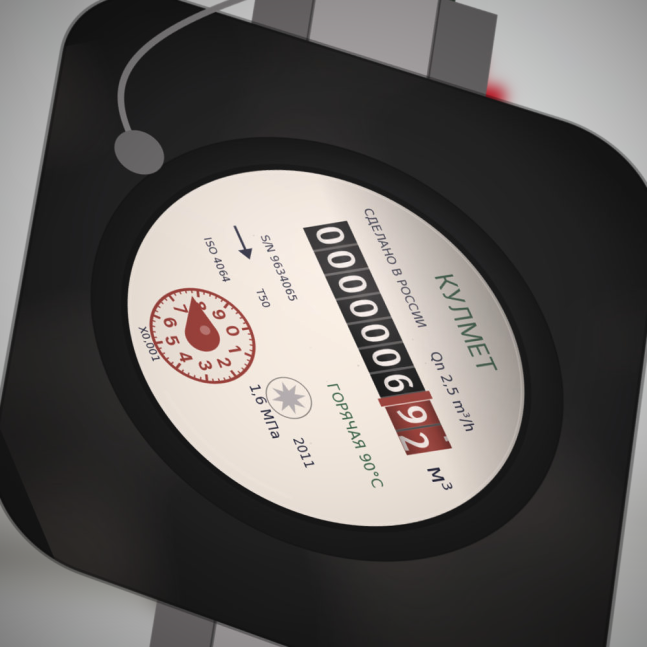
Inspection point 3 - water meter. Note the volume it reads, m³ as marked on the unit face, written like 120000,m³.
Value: 6.917,m³
